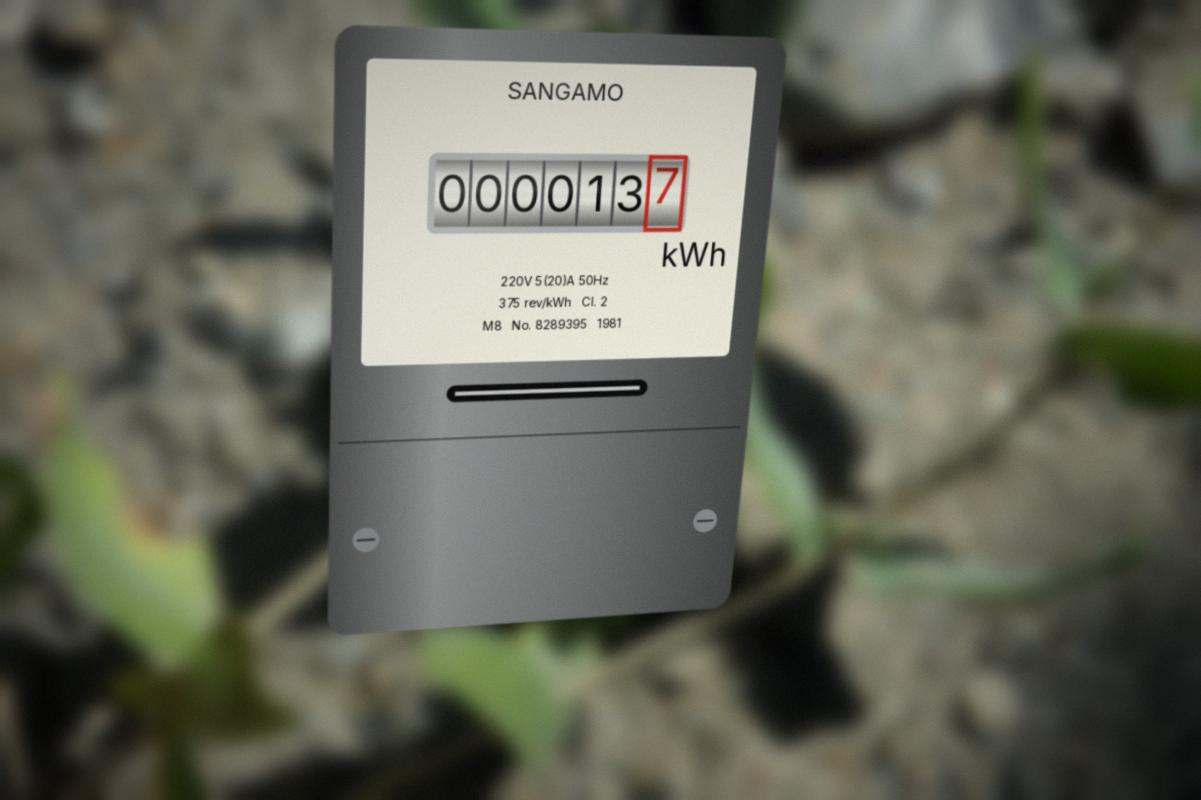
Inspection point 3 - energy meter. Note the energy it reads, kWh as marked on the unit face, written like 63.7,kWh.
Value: 13.7,kWh
